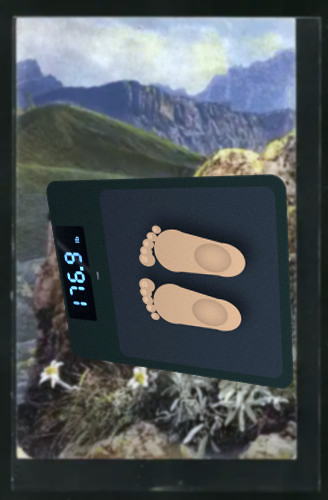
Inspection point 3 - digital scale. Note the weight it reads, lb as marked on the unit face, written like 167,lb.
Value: 176.9,lb
